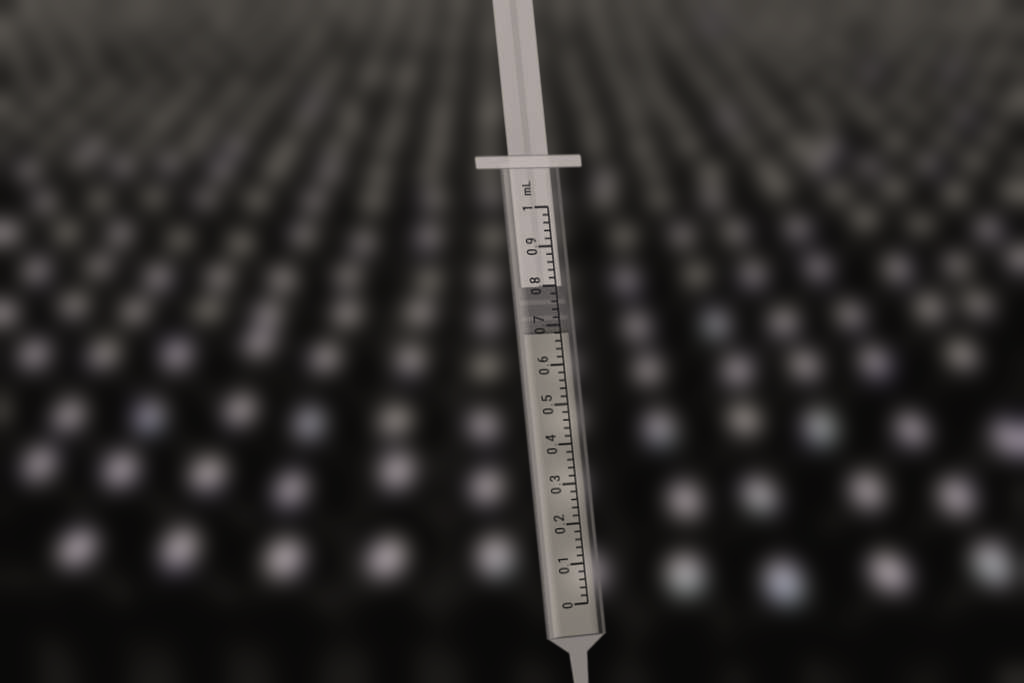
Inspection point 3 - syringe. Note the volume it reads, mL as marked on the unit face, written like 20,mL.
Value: 0.68,mL
